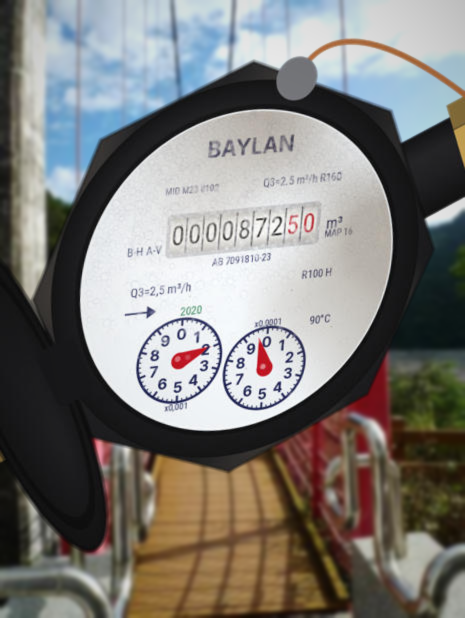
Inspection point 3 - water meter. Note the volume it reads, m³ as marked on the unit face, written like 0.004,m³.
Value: 872.5019,m³
